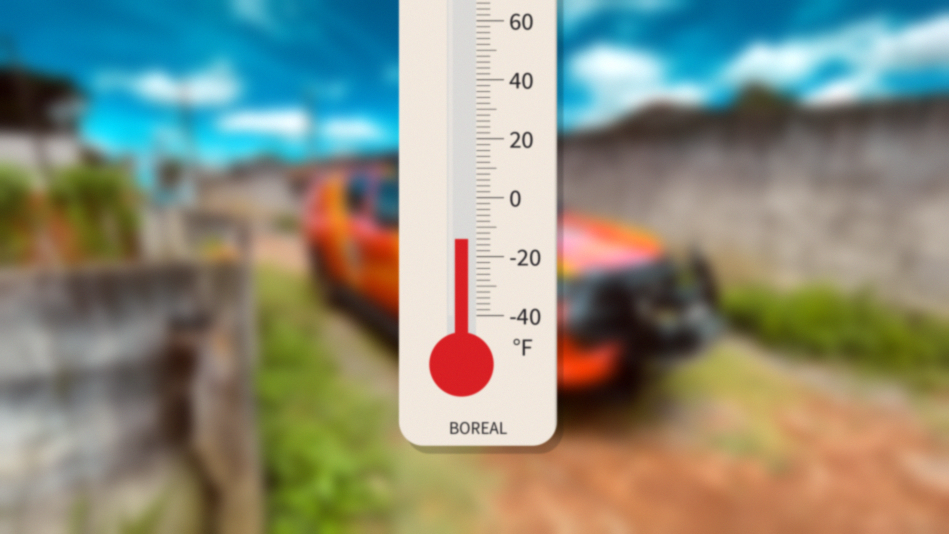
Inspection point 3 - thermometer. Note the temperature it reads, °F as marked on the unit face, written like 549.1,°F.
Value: -14,°F
